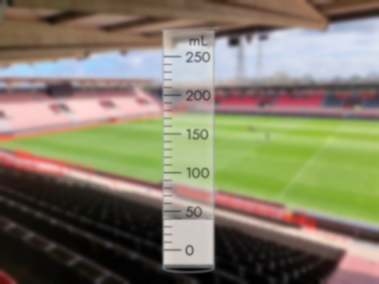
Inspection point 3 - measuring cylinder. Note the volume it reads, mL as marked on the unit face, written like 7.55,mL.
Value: 40,mL
